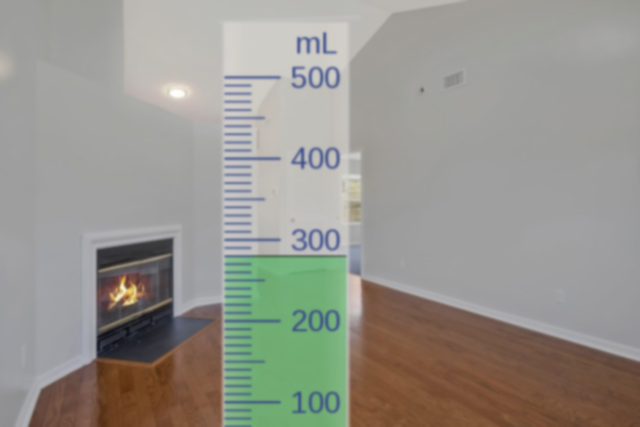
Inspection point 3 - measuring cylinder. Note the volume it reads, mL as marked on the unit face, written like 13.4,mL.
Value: 280,mL
